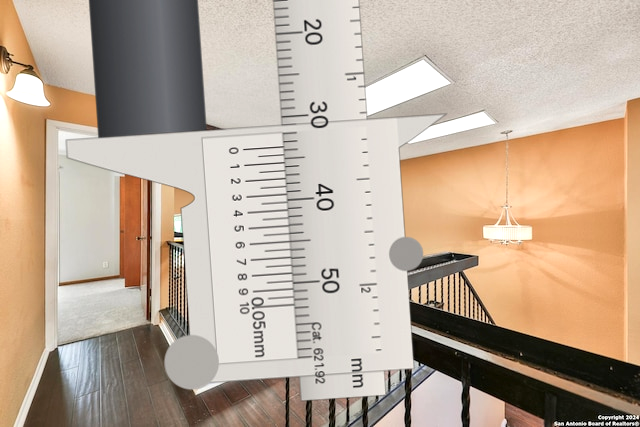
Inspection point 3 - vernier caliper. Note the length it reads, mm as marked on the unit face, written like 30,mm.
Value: 33.6,mm
